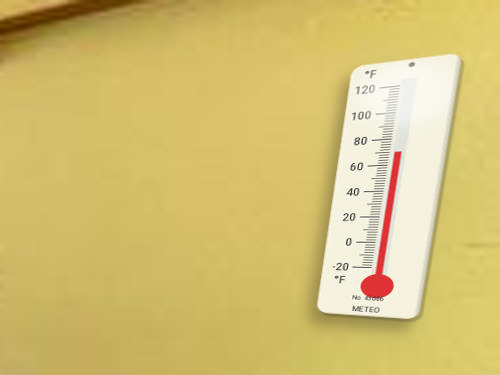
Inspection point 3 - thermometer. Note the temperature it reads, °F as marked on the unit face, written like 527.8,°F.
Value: 70,°F
